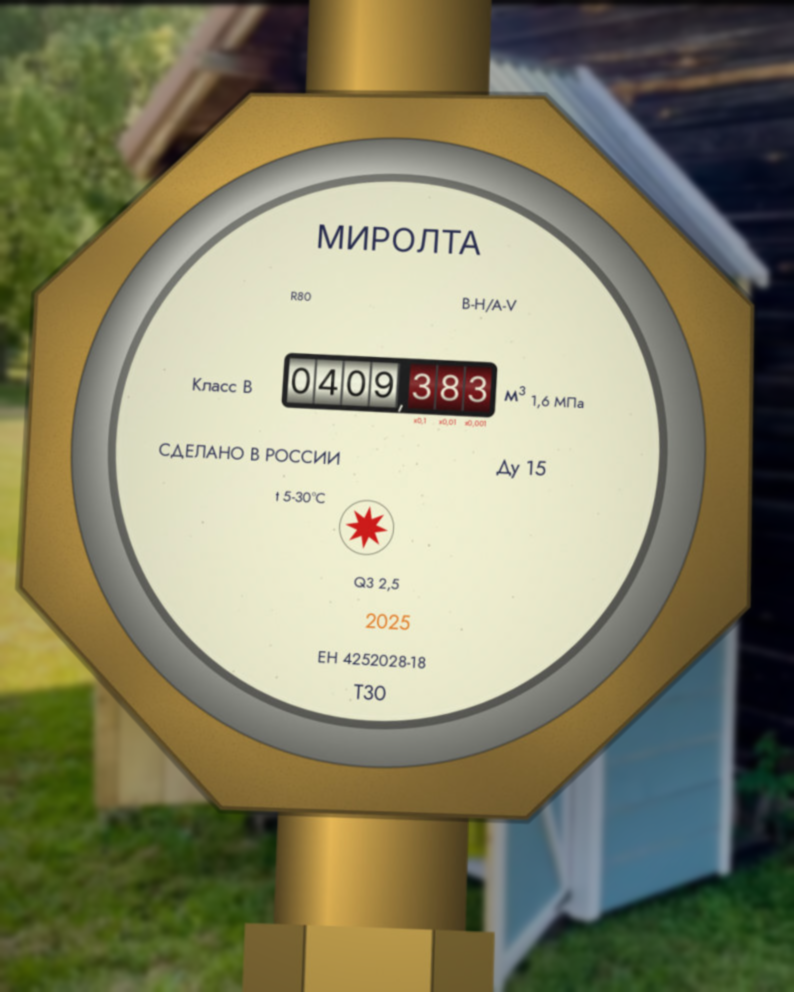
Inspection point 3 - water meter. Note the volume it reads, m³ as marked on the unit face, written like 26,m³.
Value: 409.383,m³
